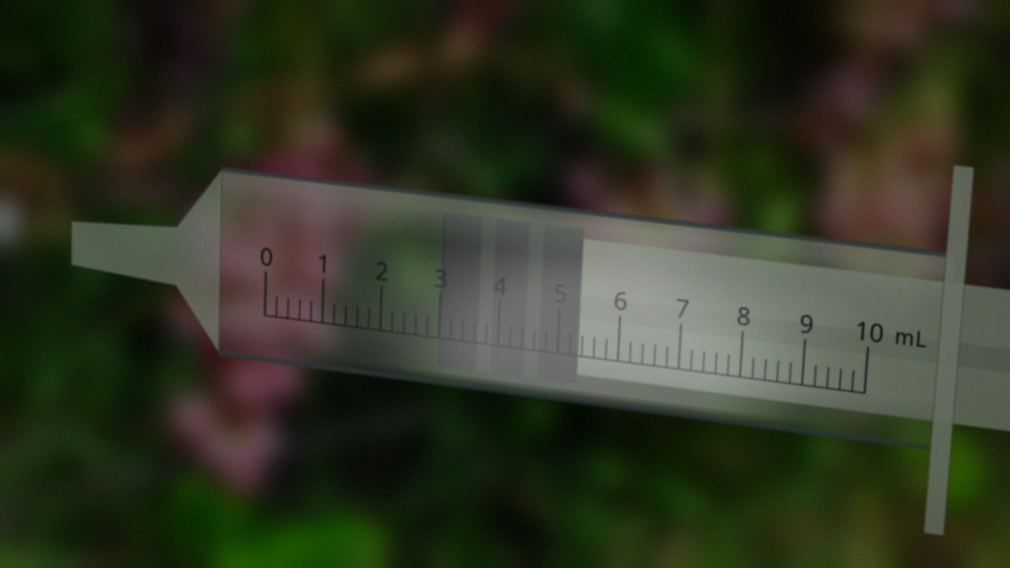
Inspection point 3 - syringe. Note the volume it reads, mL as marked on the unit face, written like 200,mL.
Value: 3,mL
